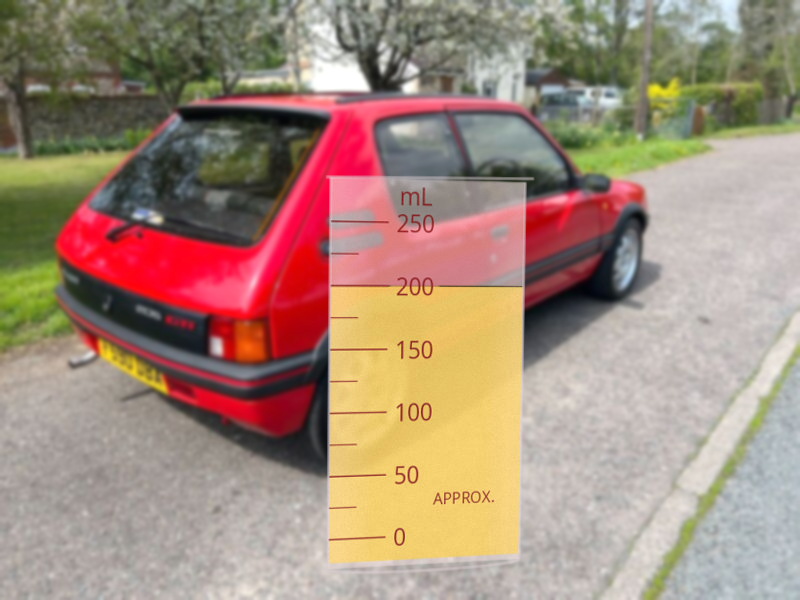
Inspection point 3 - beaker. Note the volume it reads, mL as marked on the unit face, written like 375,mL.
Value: 200,mL
